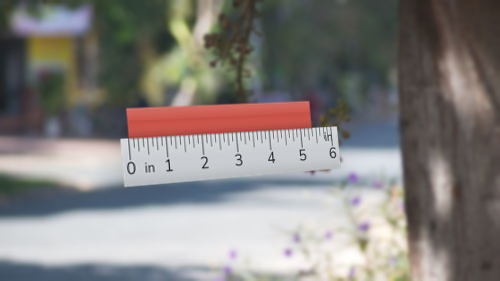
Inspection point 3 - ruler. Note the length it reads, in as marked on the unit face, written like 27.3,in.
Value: 5.375,in
